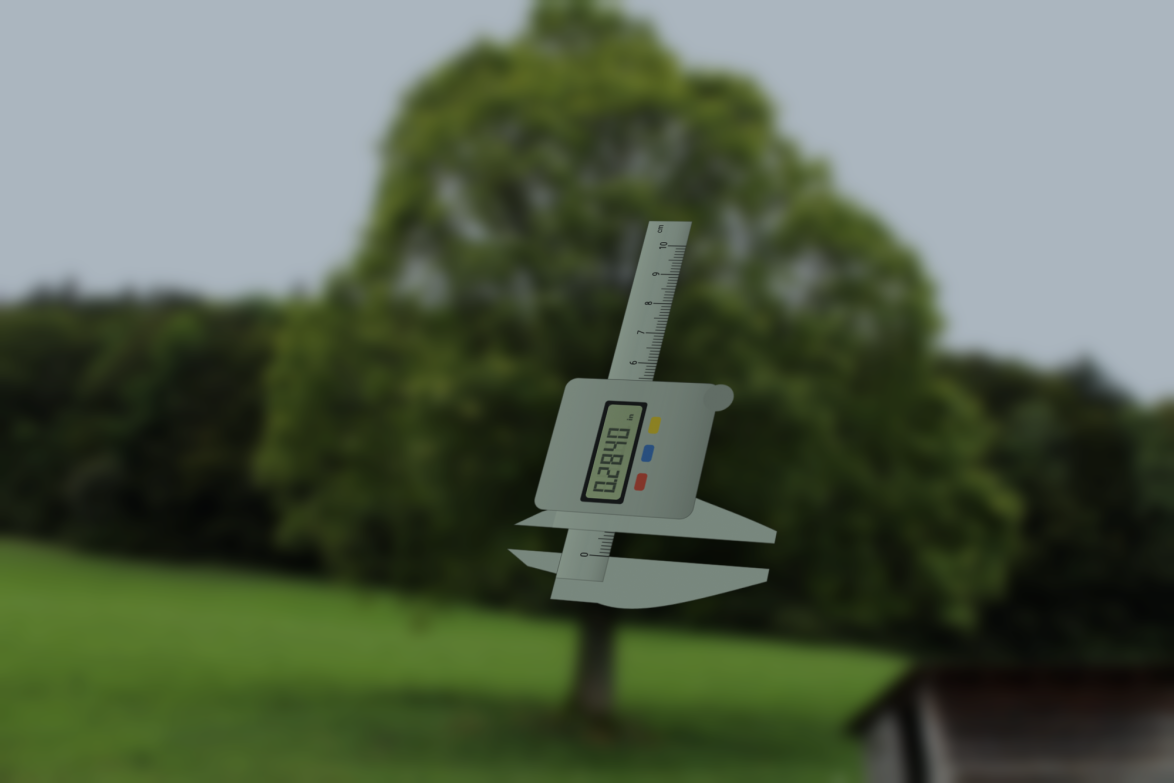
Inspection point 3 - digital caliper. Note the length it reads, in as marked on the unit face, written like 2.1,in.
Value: 0.2840,in
